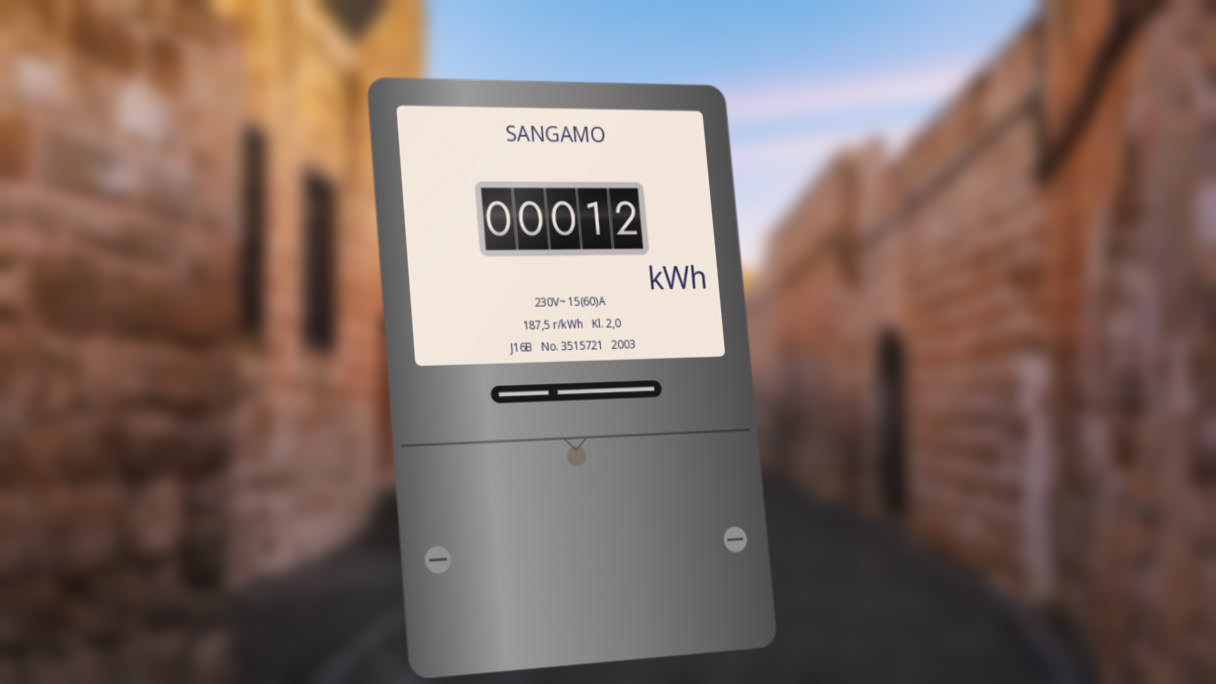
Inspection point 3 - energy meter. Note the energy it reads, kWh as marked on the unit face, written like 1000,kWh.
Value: 12,kWh
